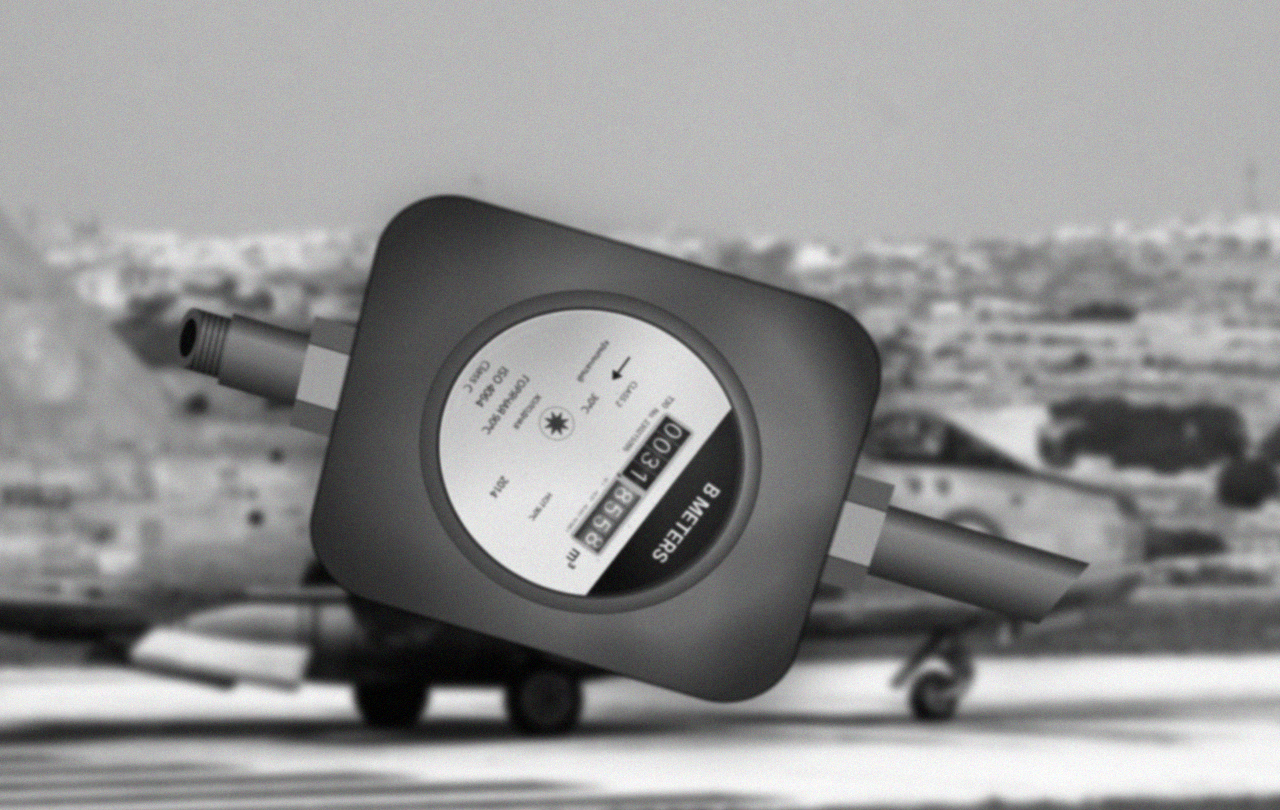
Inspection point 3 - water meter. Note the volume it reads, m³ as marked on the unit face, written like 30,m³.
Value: 31.8558,m³
